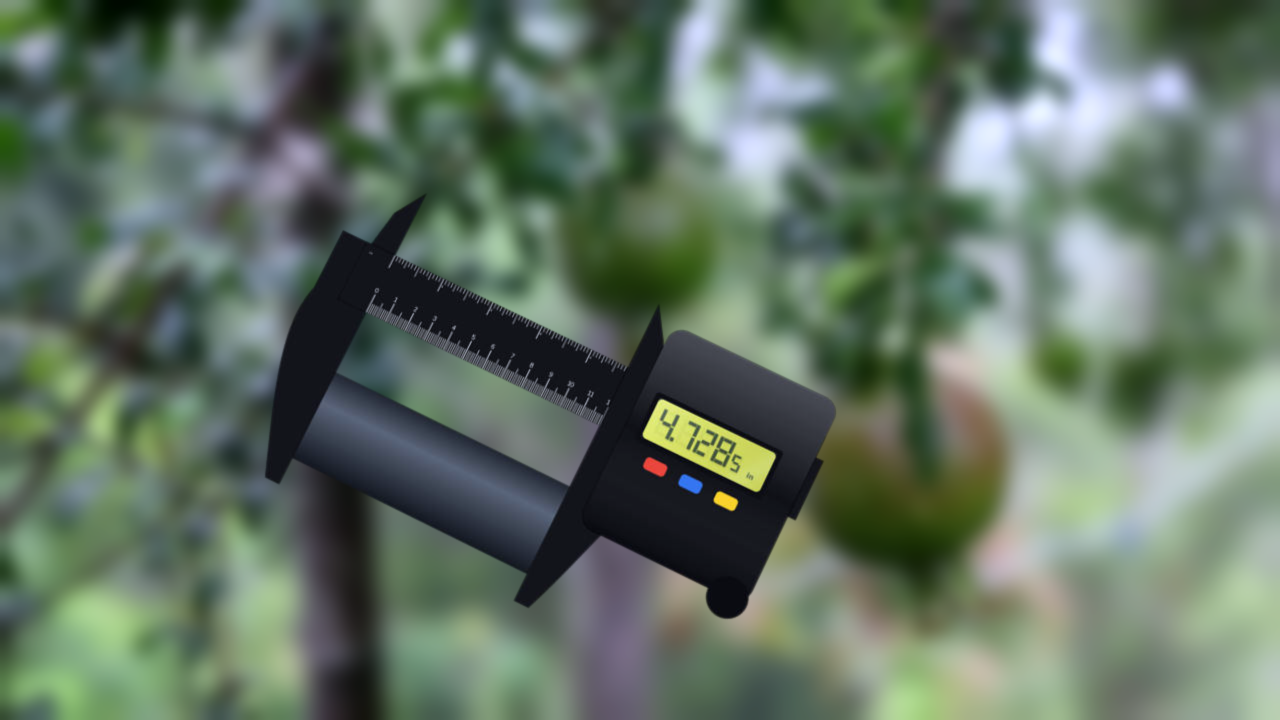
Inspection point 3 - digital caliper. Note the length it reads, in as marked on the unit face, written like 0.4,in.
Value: 4.7285,in
